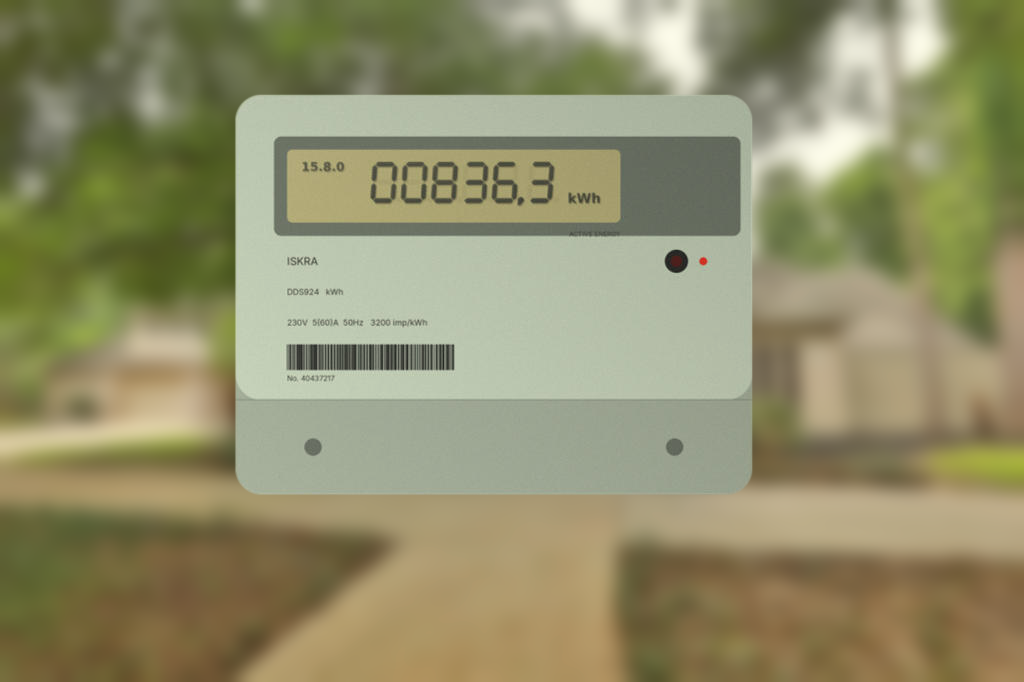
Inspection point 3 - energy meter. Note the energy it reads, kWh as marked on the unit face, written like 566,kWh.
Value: 836.3,kWh
